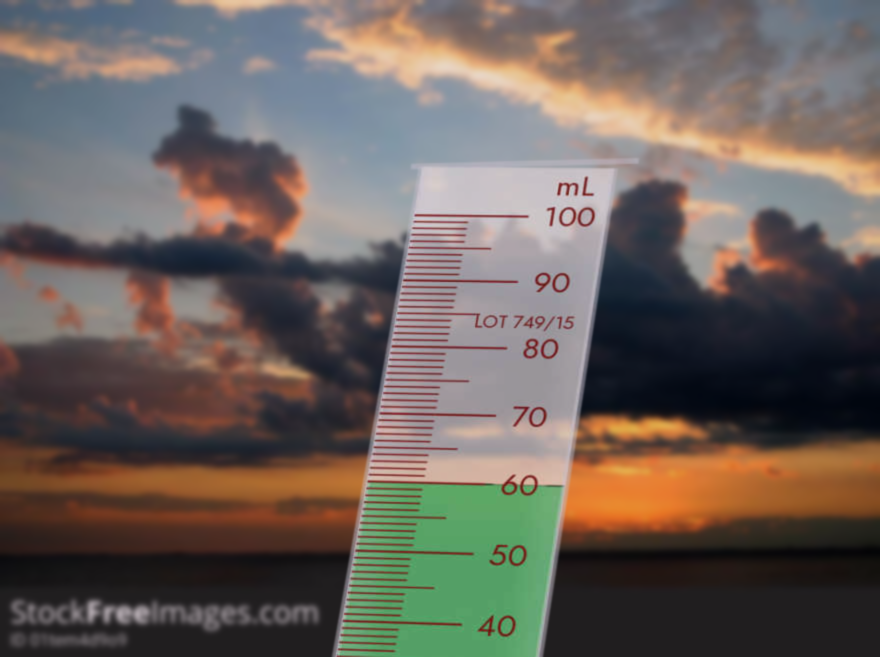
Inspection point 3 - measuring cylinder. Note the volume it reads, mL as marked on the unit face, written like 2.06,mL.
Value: 60,mL
